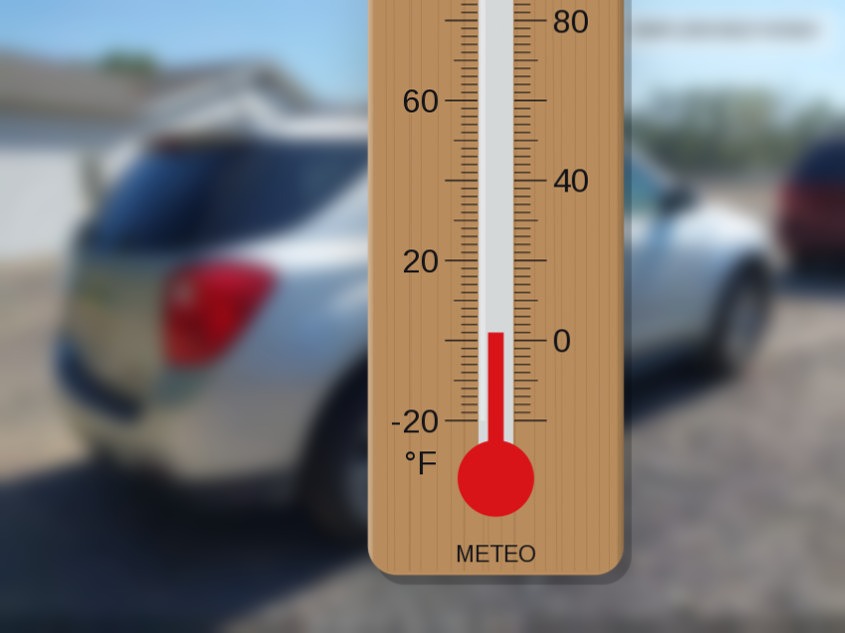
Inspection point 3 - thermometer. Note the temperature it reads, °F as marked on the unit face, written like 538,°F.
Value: 2,°F
